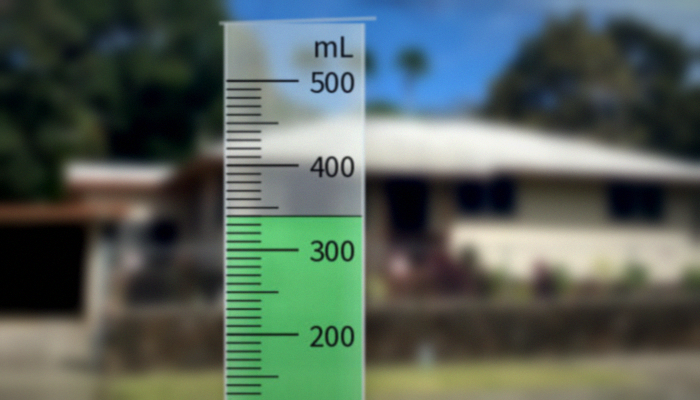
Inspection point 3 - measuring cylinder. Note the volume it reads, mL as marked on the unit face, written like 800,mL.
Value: 340,mL
